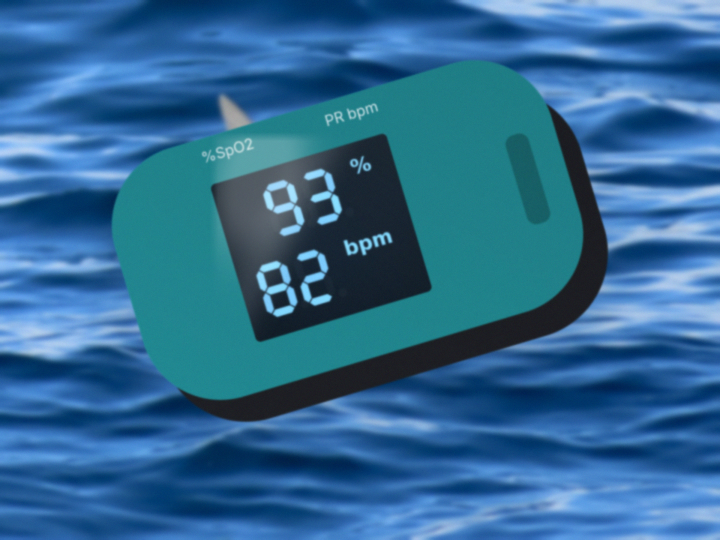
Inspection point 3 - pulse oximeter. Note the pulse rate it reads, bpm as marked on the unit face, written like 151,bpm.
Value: 82,bpm
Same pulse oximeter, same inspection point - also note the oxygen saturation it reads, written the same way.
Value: 93,%
